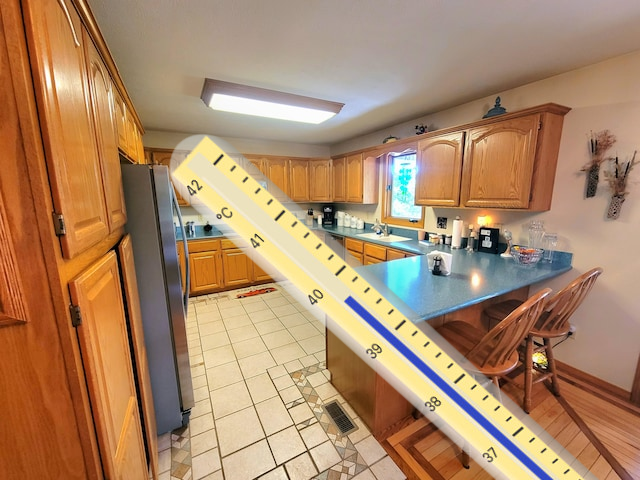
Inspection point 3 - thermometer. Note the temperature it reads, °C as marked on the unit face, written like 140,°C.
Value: 39.7,°C
